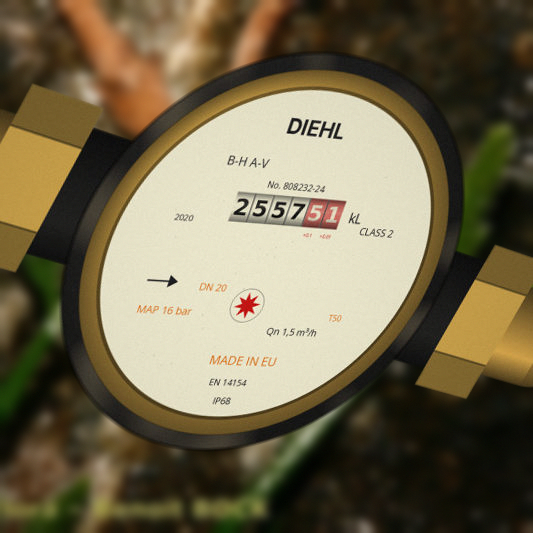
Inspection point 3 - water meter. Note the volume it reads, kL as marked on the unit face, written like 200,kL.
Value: 2557.51,kL
